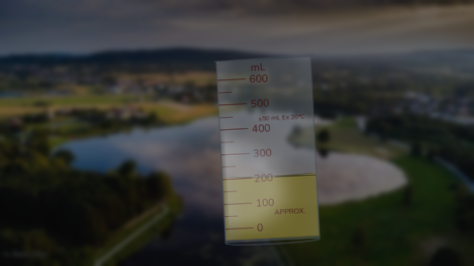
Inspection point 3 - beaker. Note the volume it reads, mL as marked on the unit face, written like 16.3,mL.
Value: 200,mL
